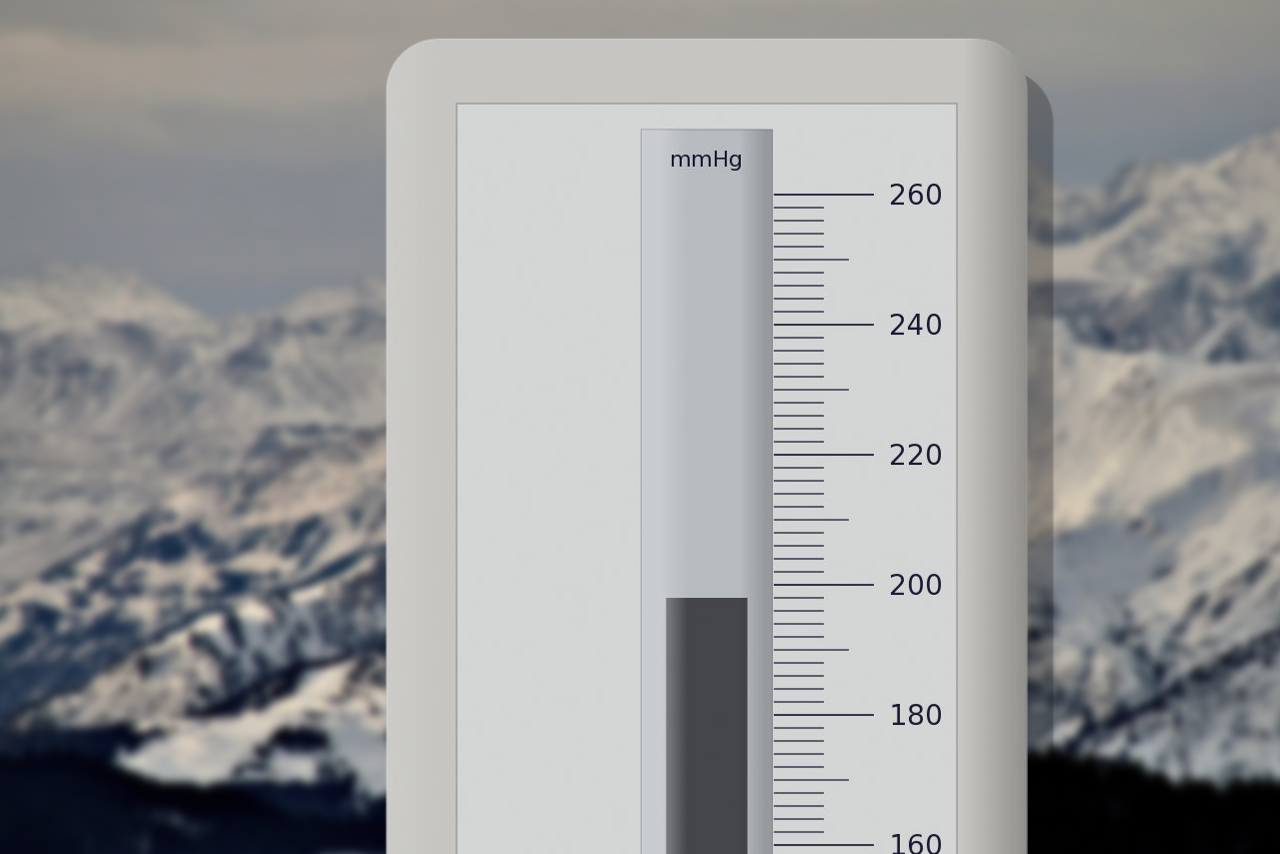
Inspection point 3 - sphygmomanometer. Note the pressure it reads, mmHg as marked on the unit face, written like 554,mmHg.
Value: 198,mmHg
